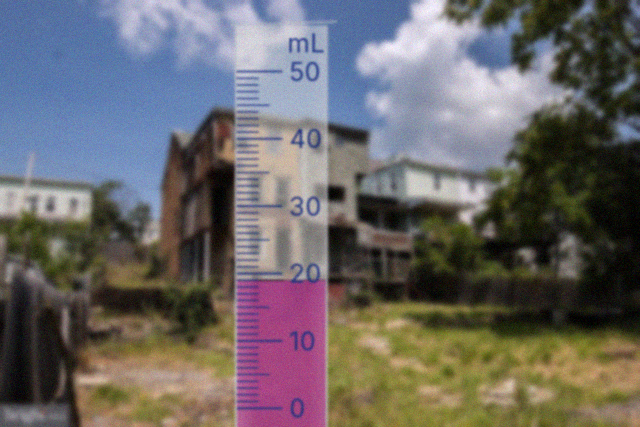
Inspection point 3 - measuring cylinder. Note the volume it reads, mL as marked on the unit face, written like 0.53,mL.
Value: 19,mL
